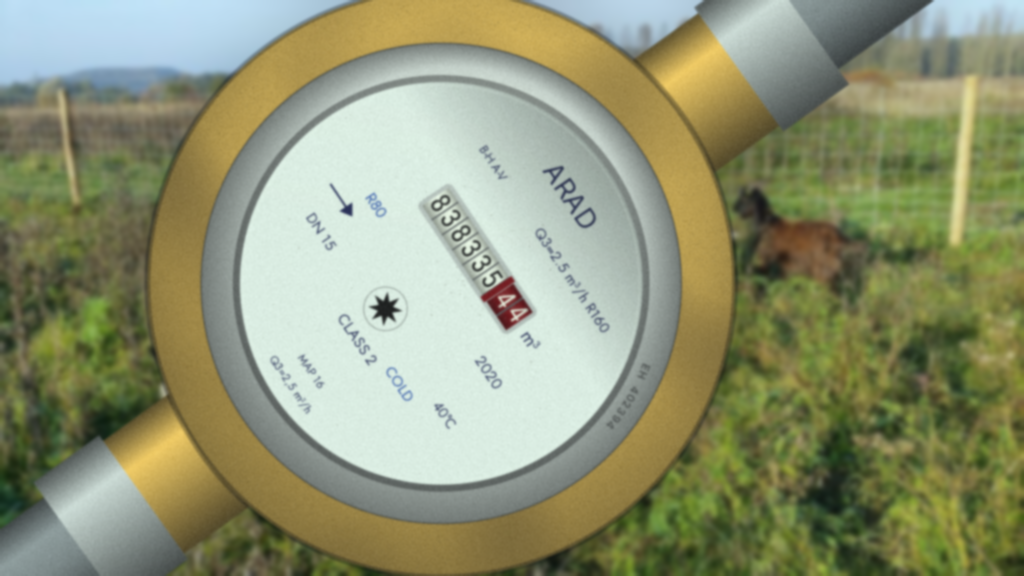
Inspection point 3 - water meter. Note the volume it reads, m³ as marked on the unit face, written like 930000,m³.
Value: 838335.44,m³
